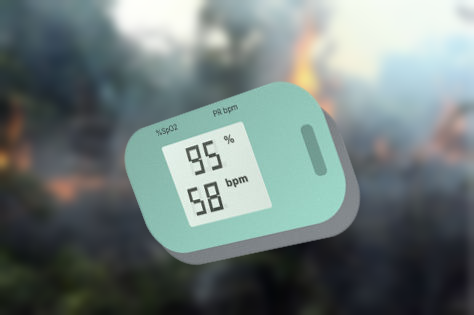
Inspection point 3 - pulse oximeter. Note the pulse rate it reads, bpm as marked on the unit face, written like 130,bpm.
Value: 58,bpm
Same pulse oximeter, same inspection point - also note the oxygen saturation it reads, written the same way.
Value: 95,%
